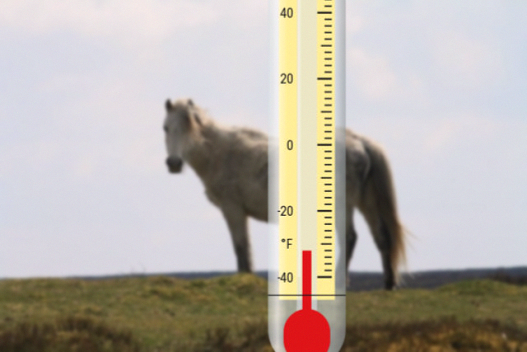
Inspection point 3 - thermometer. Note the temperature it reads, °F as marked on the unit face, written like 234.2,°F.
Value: -32,°F
